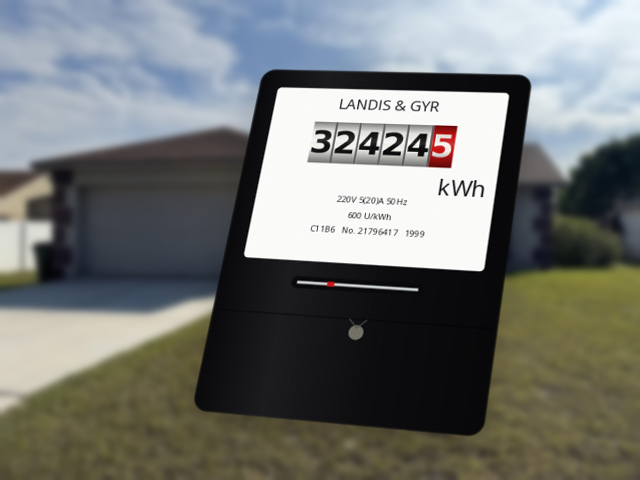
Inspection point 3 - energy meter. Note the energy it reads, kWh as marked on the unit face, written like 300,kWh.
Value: 32424.5,kWh
